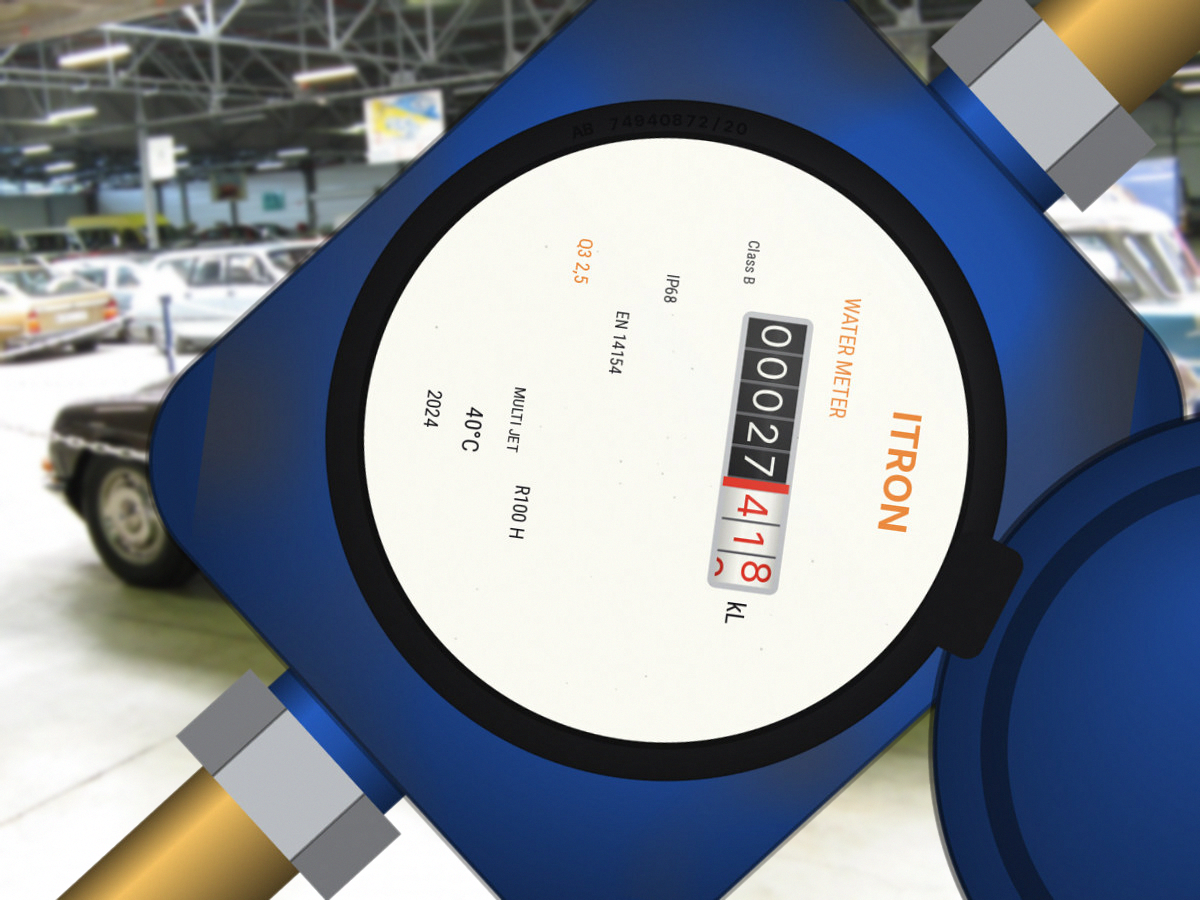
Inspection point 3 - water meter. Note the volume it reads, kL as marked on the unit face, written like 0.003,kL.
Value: 27.418,kL
